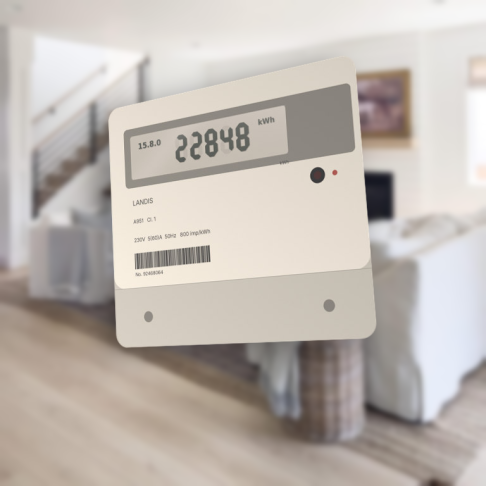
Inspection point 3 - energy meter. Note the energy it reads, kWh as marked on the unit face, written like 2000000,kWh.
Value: 22848,kWh
